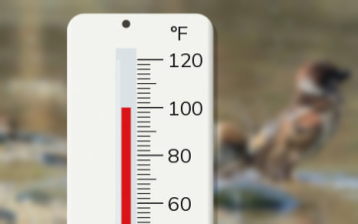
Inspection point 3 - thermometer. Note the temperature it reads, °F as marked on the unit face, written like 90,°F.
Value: 100,°F
